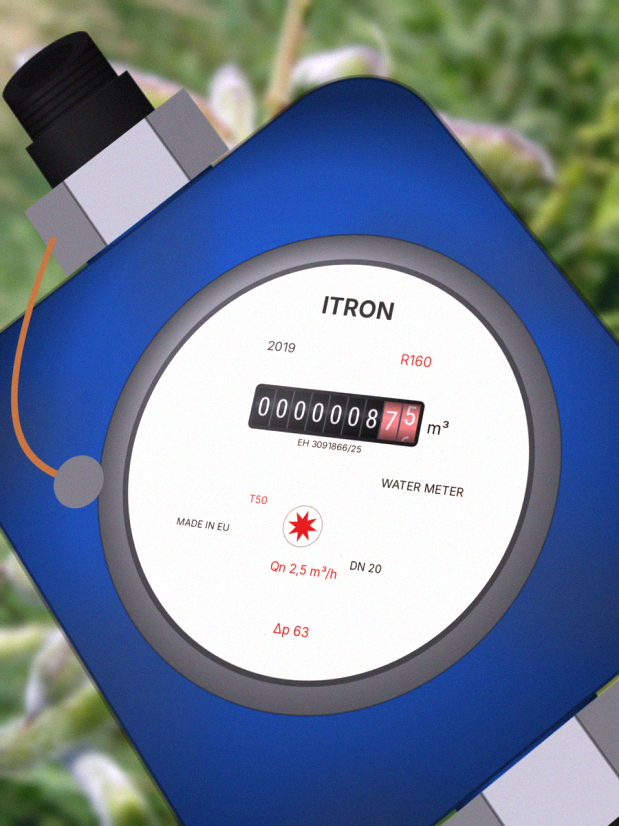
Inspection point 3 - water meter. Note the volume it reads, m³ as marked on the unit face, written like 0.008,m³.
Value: 8.75,m³
